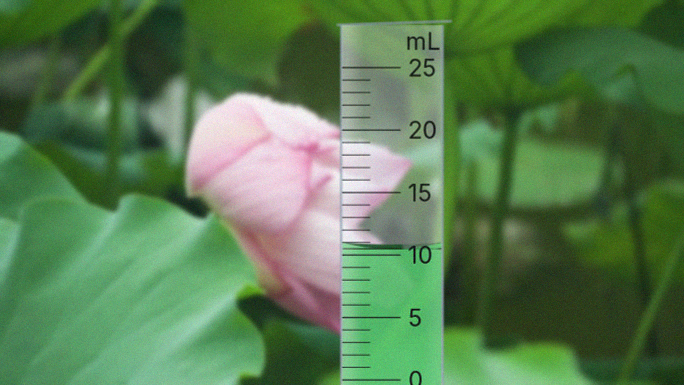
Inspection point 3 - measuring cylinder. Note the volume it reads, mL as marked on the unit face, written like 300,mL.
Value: 10.5,mL
